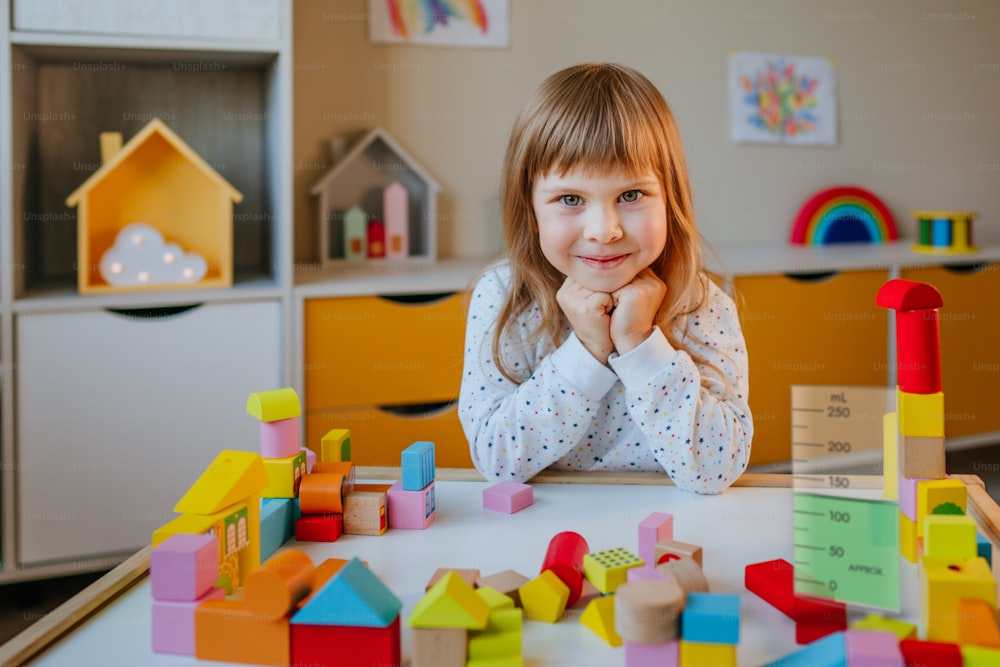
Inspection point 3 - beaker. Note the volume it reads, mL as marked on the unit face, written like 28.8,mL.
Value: 125,mL
